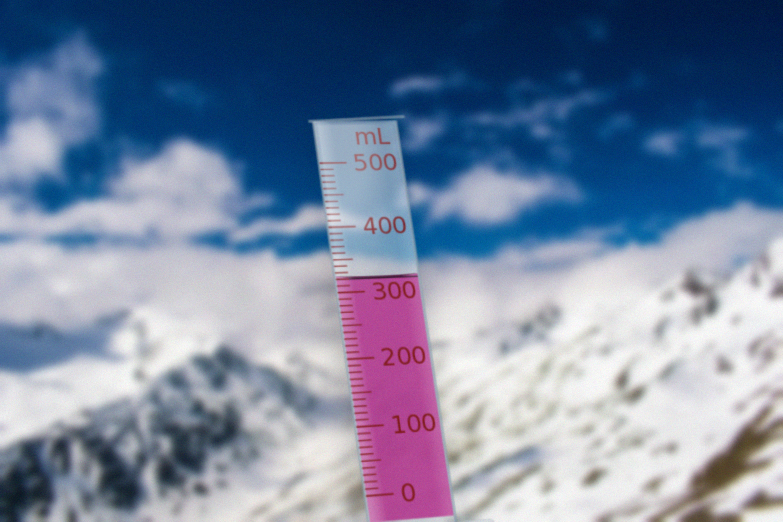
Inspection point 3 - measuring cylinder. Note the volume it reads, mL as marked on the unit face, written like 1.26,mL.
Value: 320,mL
